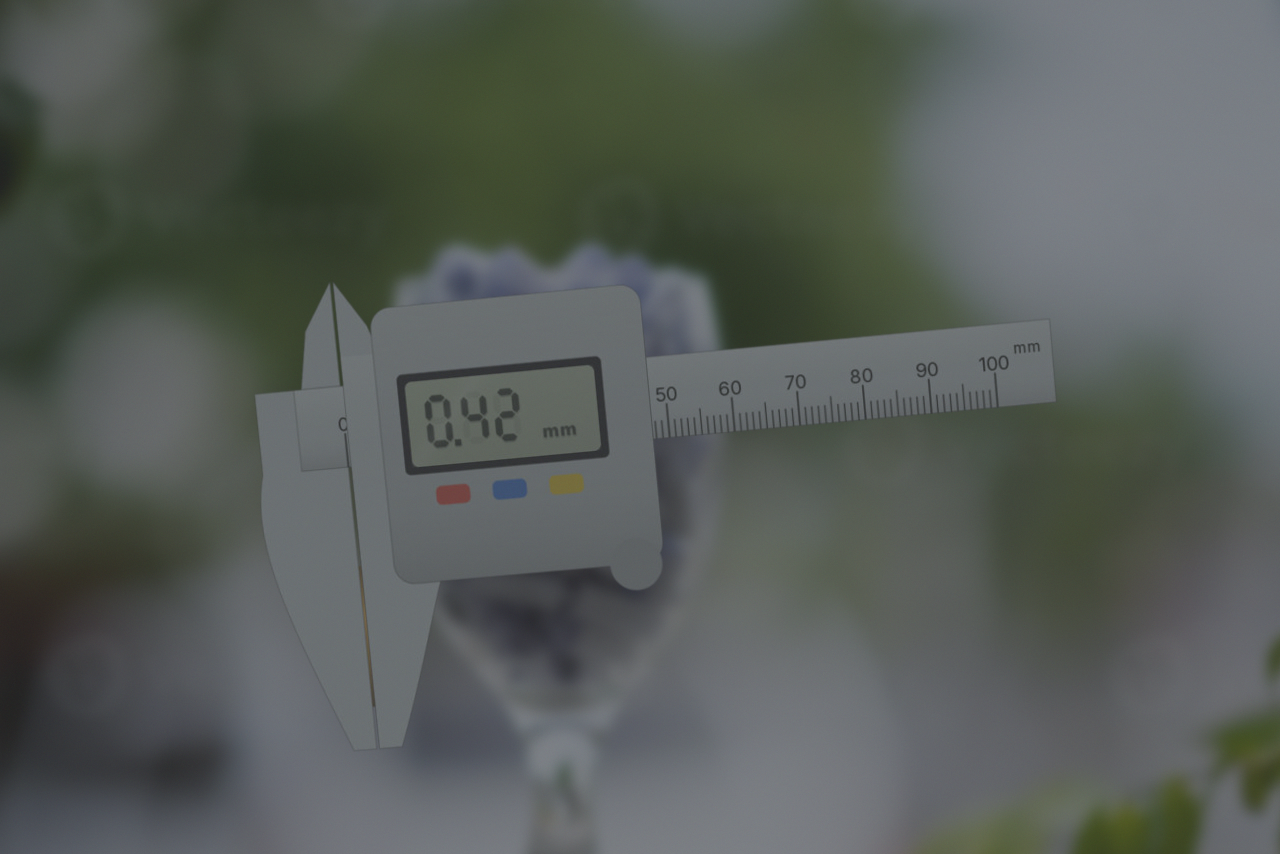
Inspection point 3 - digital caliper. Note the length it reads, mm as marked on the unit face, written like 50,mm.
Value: 0.42,mm
